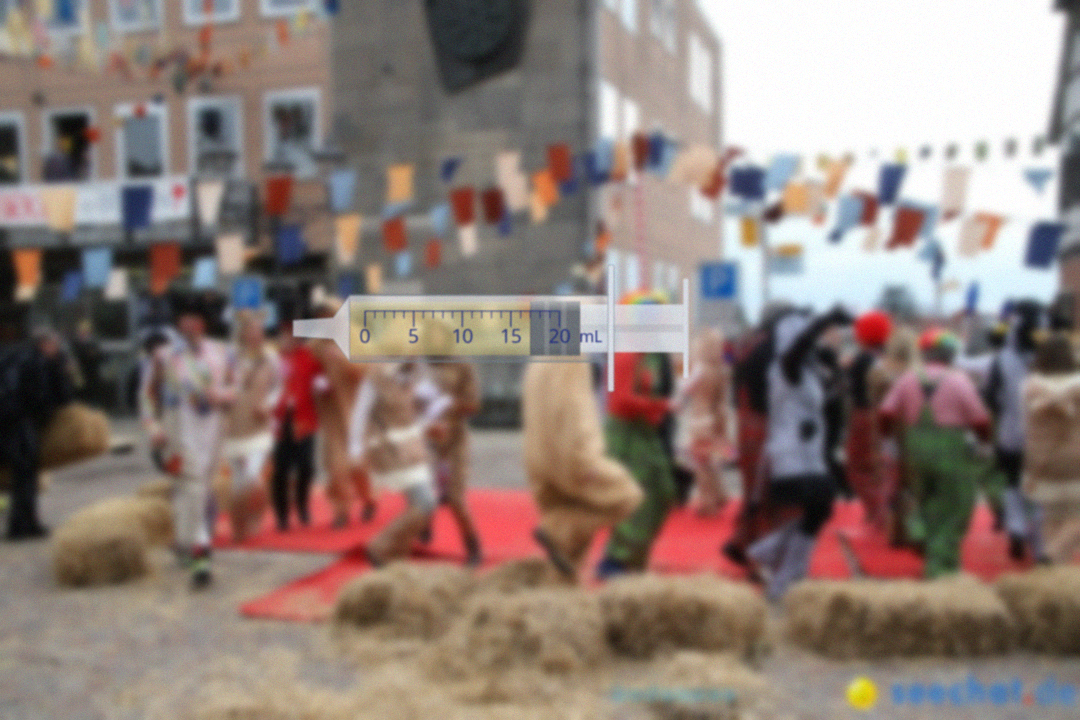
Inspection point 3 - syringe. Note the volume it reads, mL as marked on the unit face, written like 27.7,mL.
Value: 17,mL
